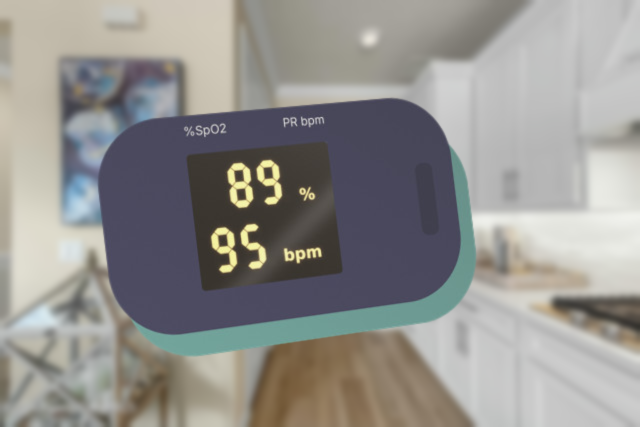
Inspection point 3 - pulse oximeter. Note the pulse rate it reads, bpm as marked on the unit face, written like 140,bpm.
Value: 95,bpm
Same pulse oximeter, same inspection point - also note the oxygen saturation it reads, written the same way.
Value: 89,%
